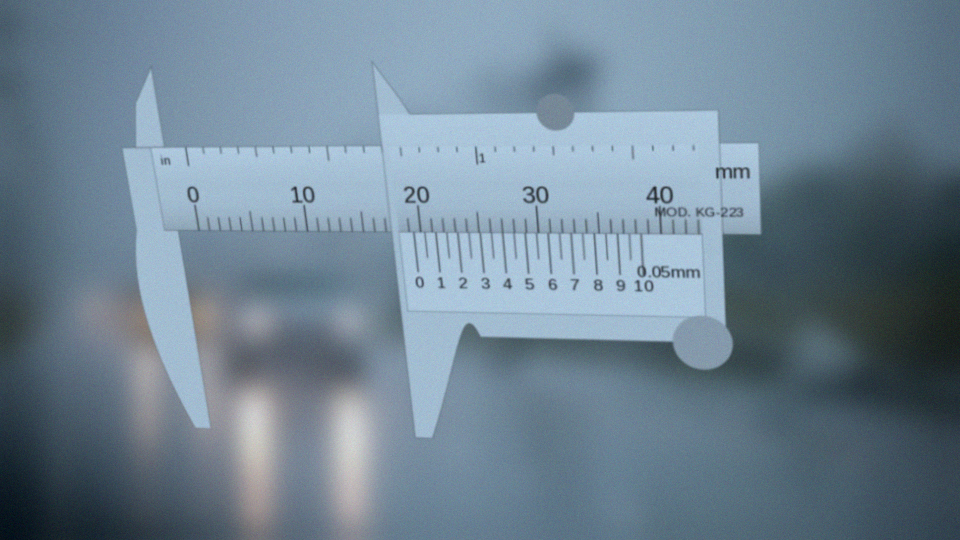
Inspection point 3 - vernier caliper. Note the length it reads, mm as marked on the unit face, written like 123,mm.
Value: 19.4,mm
